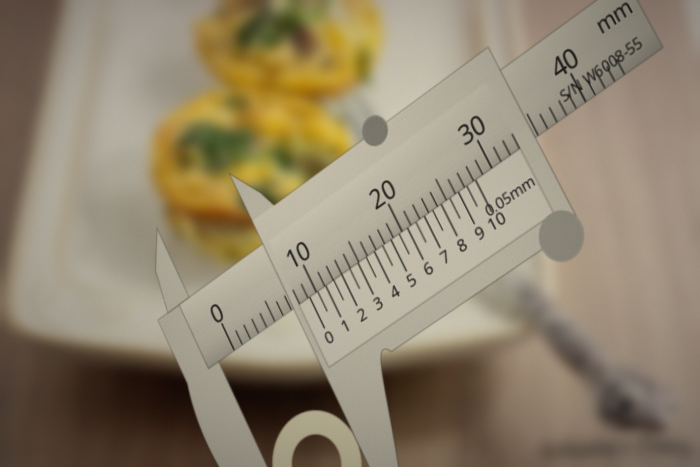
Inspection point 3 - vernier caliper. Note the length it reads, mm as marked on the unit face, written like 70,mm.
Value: 9.2,mm
